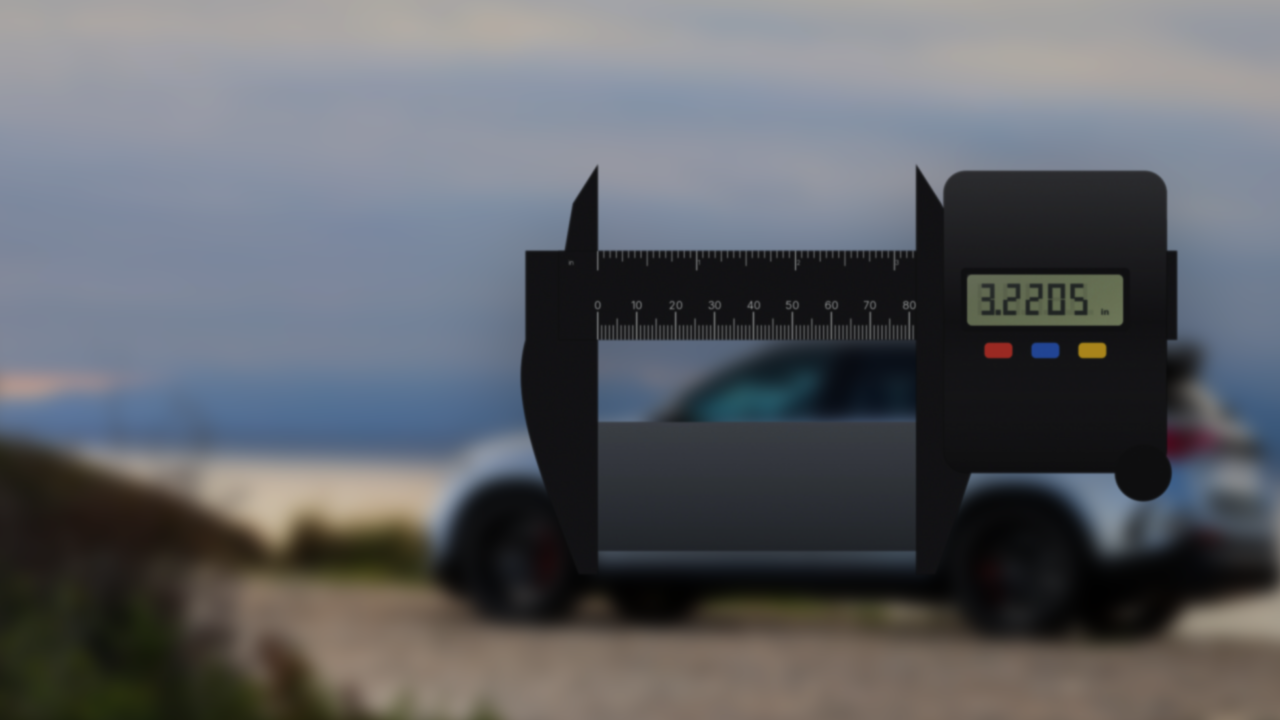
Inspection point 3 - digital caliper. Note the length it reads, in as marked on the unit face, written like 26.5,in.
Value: 3.2205,in
